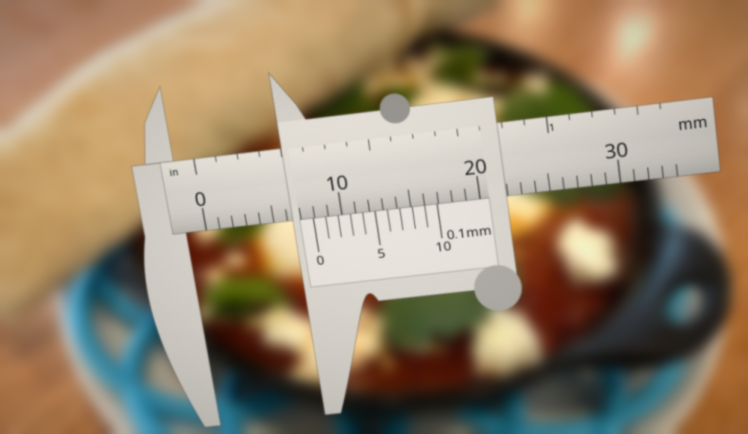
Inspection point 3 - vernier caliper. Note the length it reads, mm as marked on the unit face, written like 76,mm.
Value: 7.9,mm
